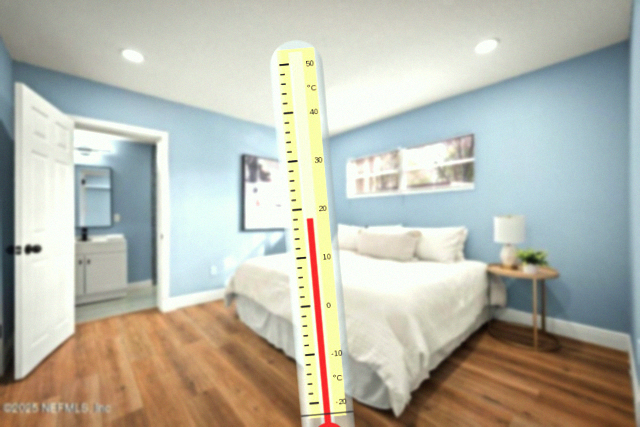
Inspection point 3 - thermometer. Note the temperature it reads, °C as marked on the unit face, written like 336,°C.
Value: 18,°C
